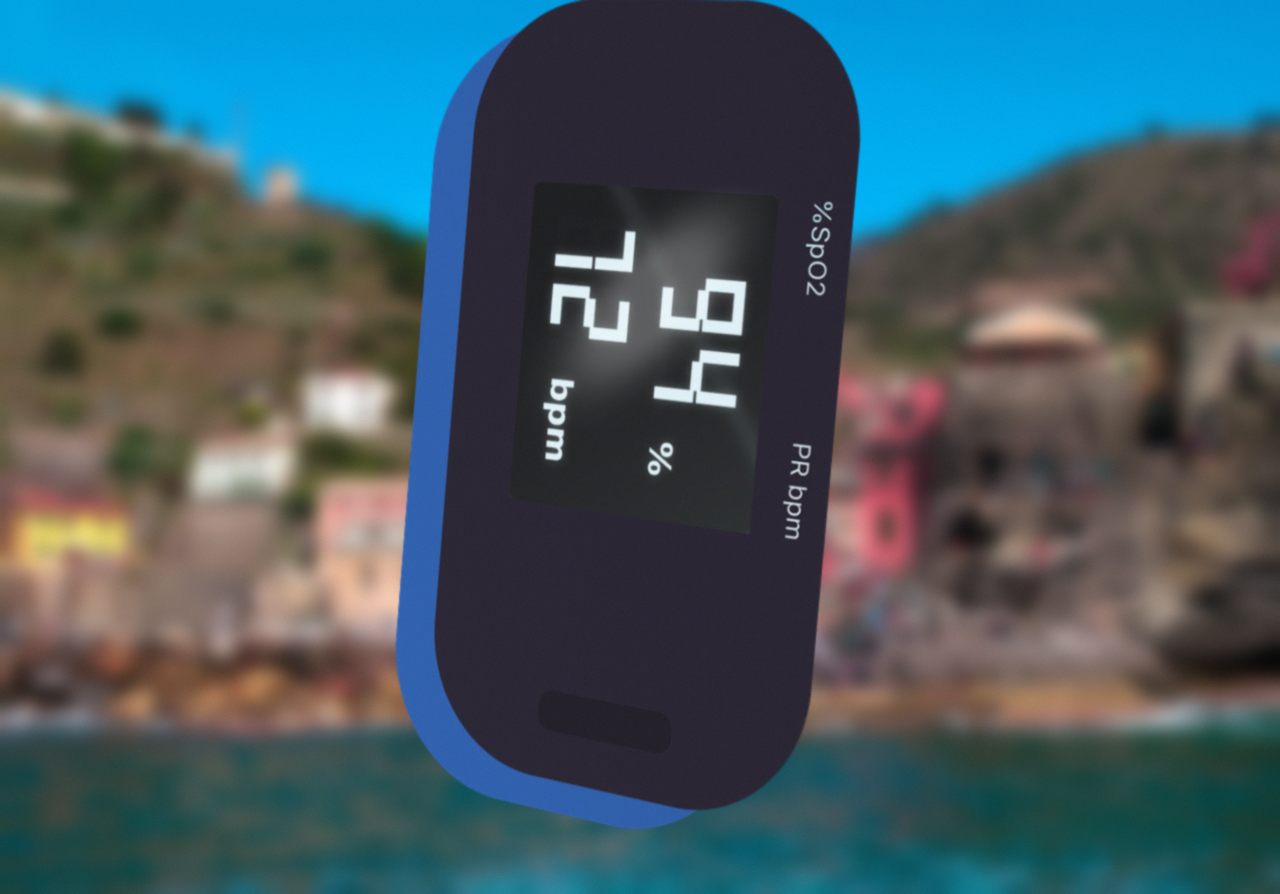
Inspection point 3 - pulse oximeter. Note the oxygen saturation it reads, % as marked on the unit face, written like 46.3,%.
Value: 94,%
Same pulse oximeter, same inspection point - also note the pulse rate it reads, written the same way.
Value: 72,bpm
